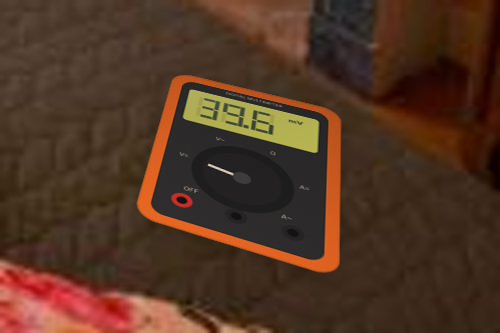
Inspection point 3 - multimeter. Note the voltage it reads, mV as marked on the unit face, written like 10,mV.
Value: 39.6,mV
